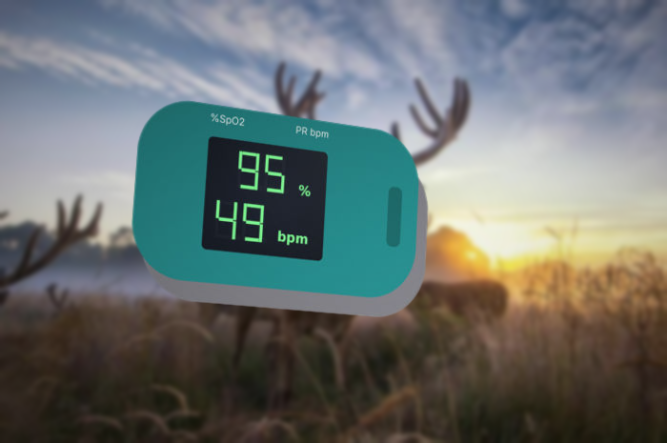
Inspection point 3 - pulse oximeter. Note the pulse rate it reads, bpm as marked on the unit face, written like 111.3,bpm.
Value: 49,bpm
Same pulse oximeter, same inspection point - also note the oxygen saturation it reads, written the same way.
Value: 95,%
